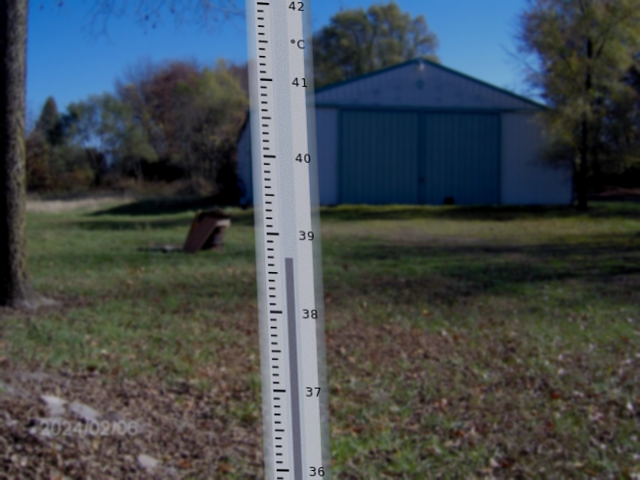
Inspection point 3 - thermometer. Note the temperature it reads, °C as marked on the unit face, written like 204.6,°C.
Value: 38.7,°C
